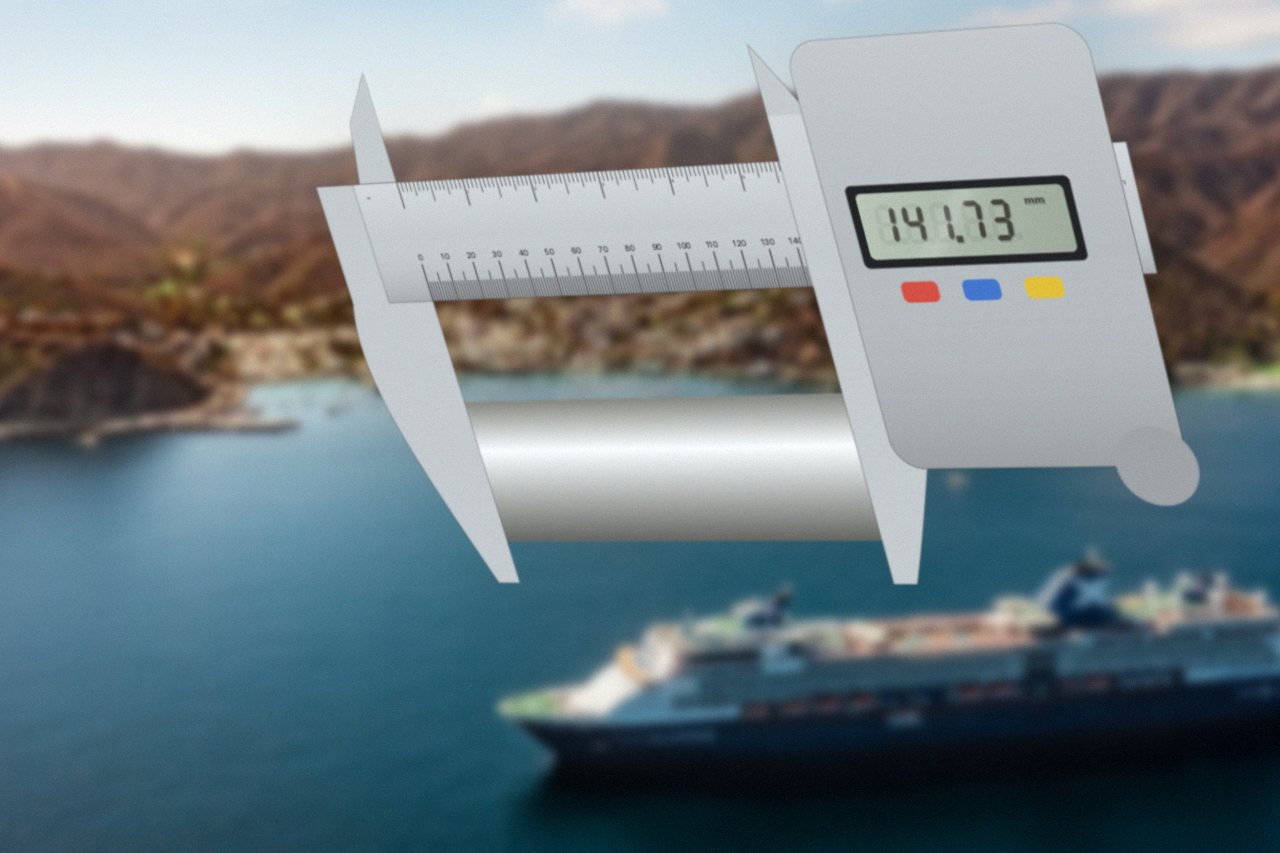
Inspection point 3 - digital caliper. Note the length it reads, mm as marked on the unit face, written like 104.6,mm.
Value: 141.73,mm
